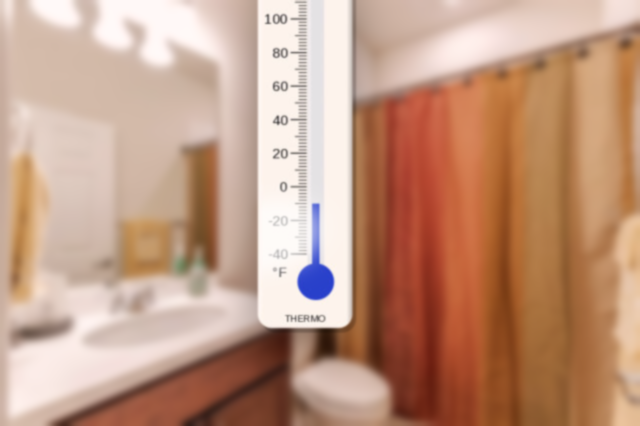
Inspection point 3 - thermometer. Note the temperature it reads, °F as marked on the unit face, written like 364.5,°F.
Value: -10,°F
